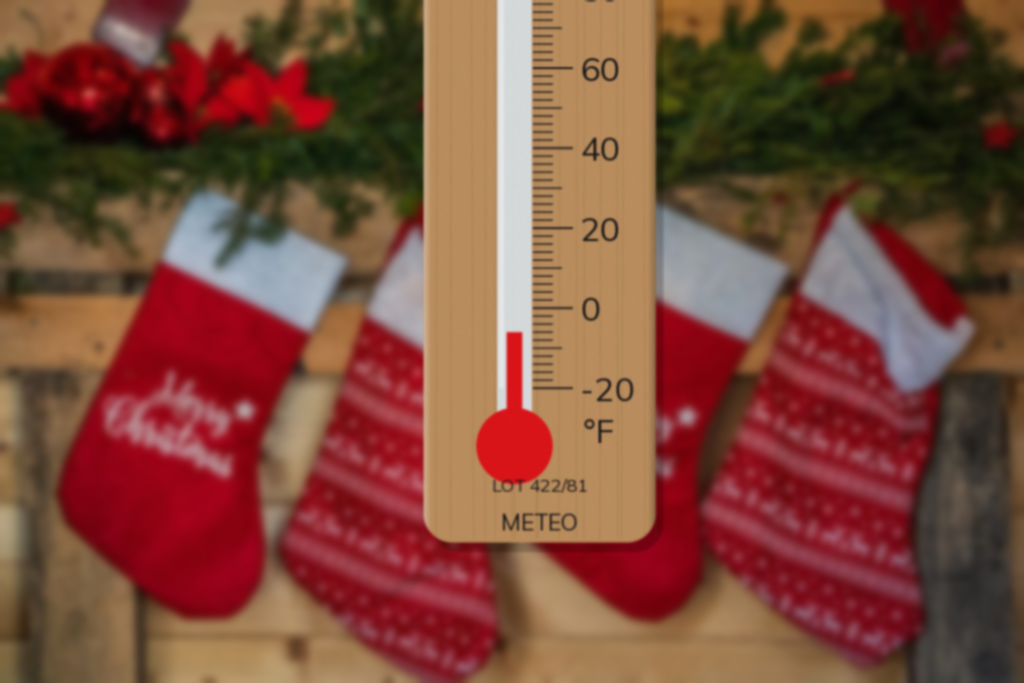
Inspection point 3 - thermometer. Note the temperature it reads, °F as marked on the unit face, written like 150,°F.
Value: -6,°F
